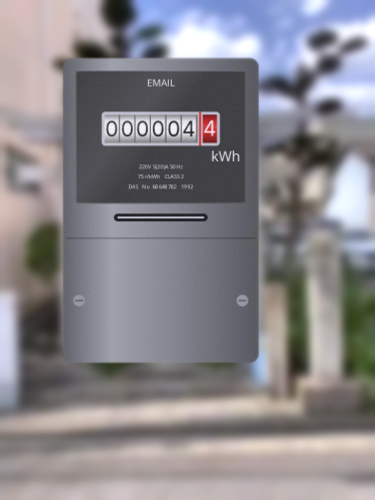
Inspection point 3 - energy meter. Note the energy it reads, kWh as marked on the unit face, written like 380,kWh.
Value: 4.4,kWh
